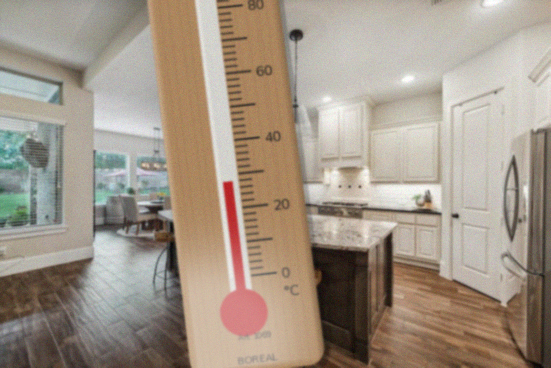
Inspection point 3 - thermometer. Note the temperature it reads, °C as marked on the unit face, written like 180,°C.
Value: 28,°C
